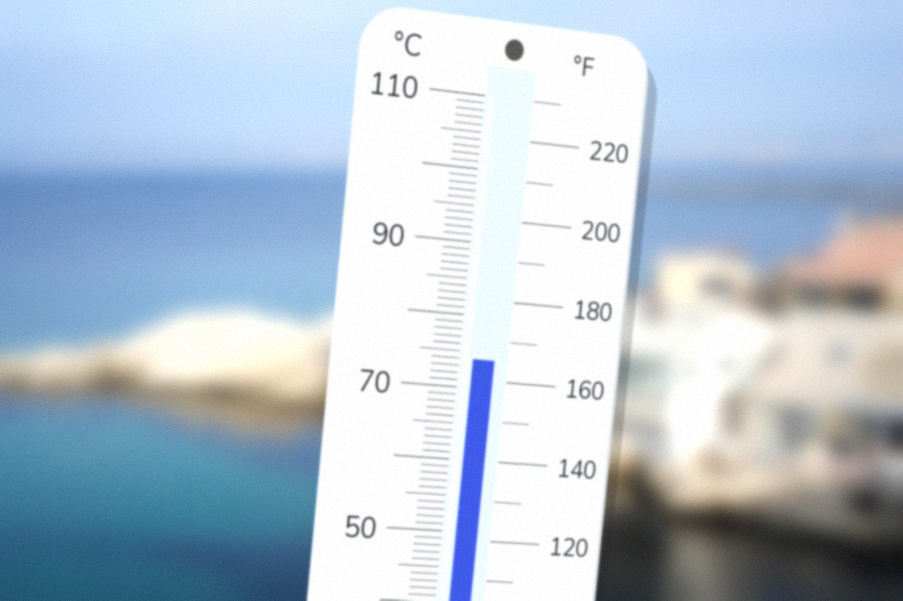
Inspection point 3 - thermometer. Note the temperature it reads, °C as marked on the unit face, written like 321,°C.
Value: 74,°C
